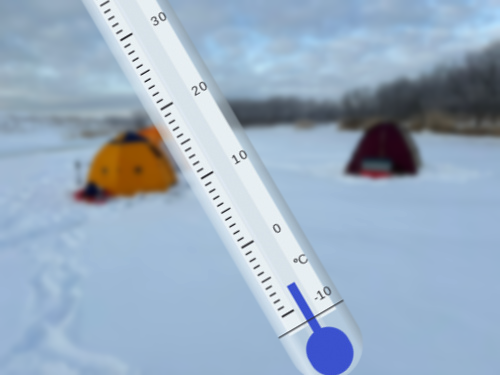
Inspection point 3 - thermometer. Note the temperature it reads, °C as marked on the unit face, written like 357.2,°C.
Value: -7,°C
